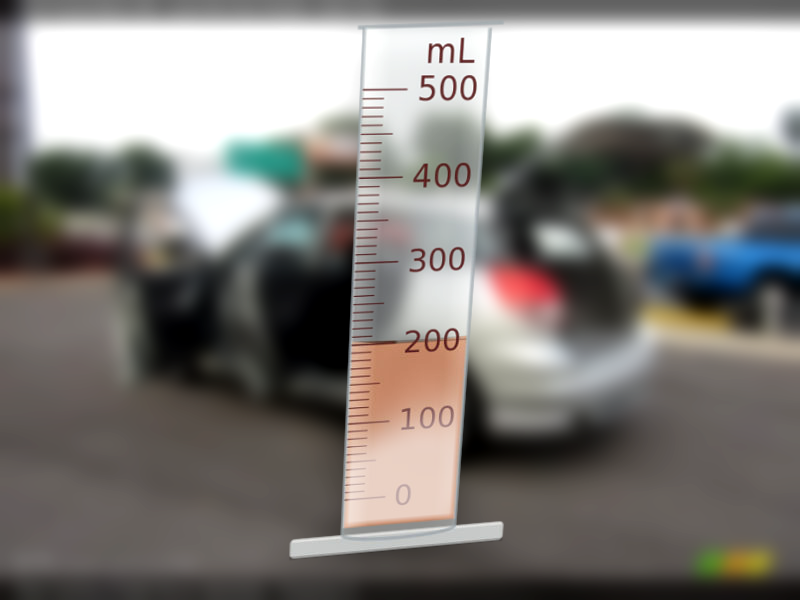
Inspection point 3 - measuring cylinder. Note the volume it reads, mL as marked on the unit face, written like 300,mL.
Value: 200,mL
